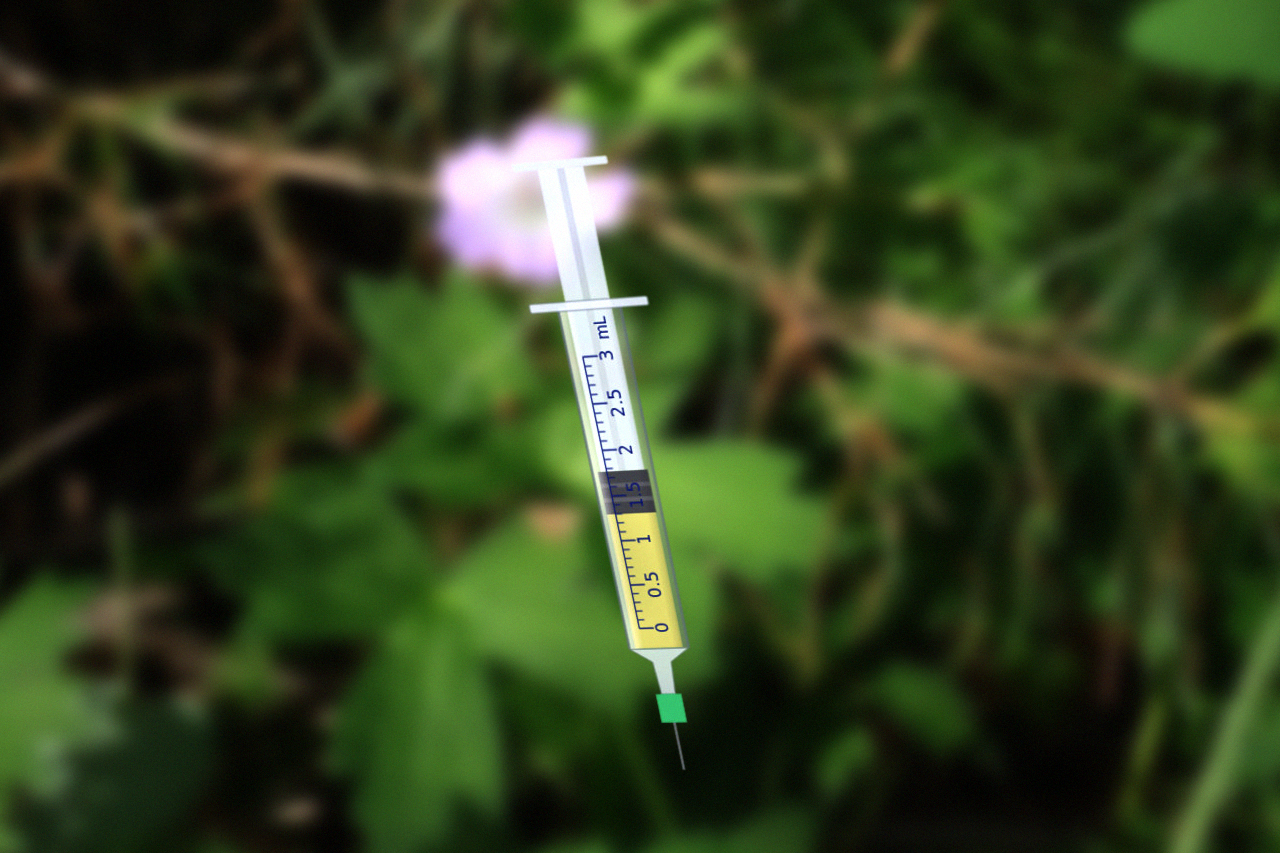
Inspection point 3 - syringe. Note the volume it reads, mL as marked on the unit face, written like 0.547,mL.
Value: 1.3,mL
